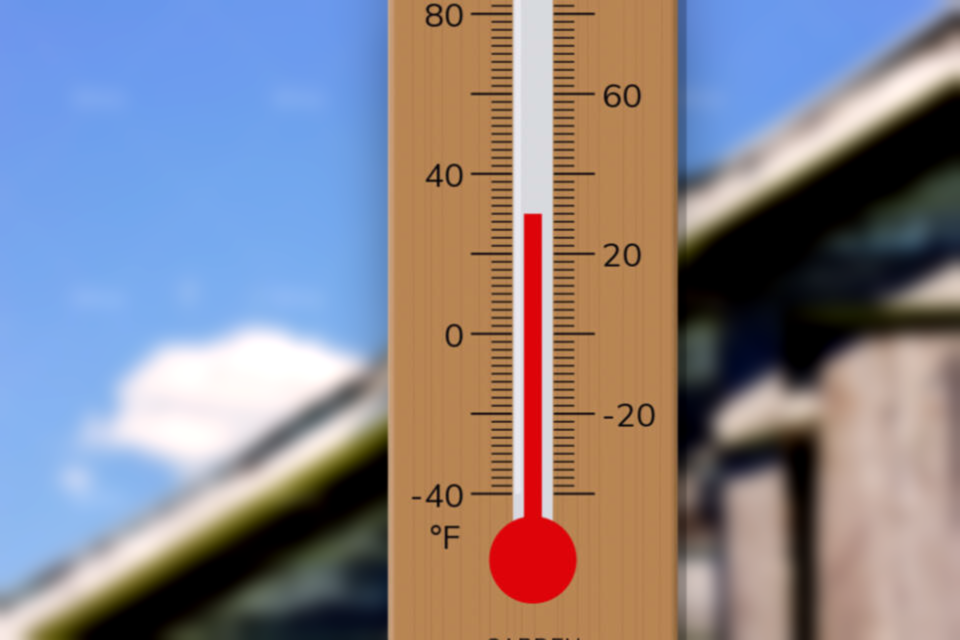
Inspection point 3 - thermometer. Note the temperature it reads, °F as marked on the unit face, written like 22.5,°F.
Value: 30,°F
